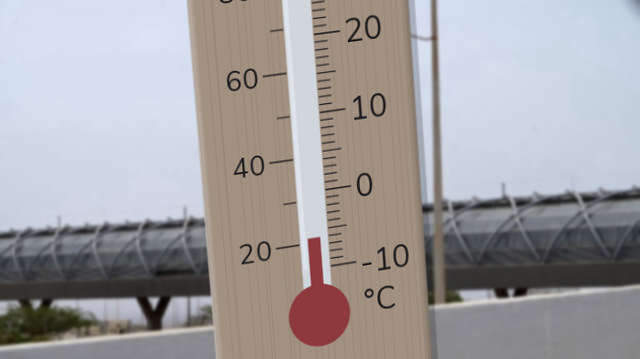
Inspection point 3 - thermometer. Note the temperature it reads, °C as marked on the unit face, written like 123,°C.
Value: -6,°C
